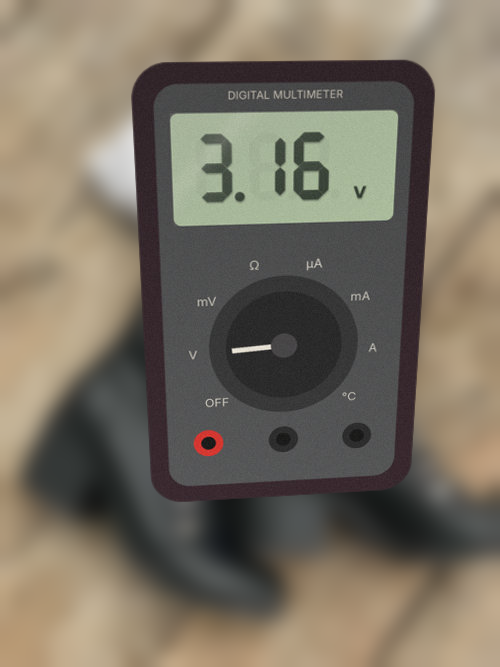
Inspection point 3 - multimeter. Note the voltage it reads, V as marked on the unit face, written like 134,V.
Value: 3.16,V
